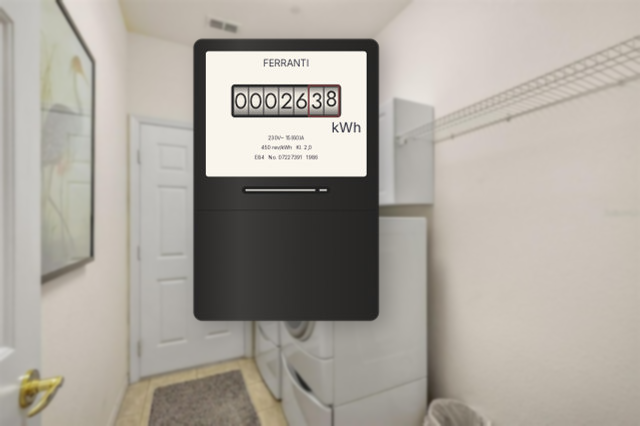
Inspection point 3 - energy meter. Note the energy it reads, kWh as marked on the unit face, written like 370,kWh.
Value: 26.38,kWh
